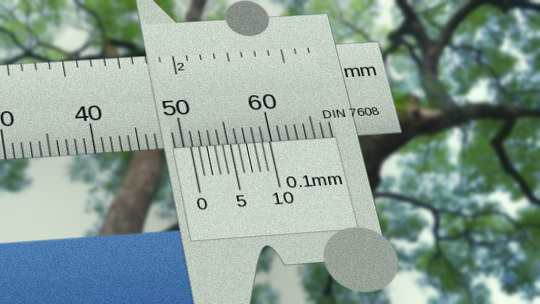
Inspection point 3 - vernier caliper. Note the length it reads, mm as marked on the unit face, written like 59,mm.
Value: 50.8,mm
